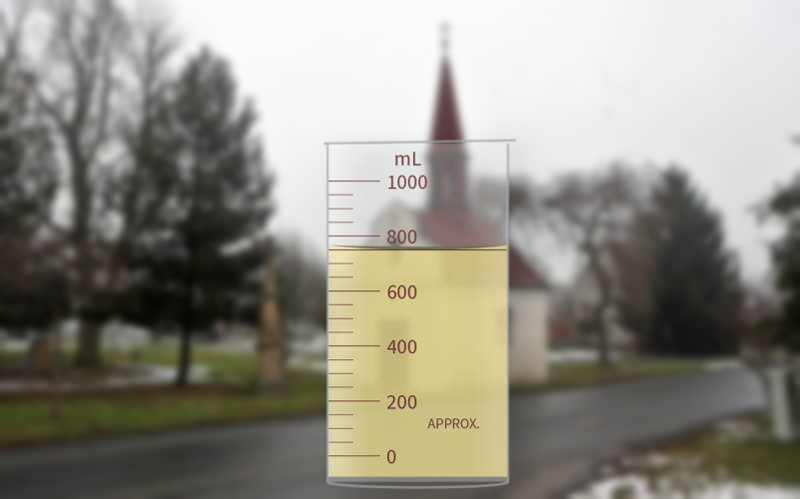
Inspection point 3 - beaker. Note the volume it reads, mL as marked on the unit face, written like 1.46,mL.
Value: 750,mL
